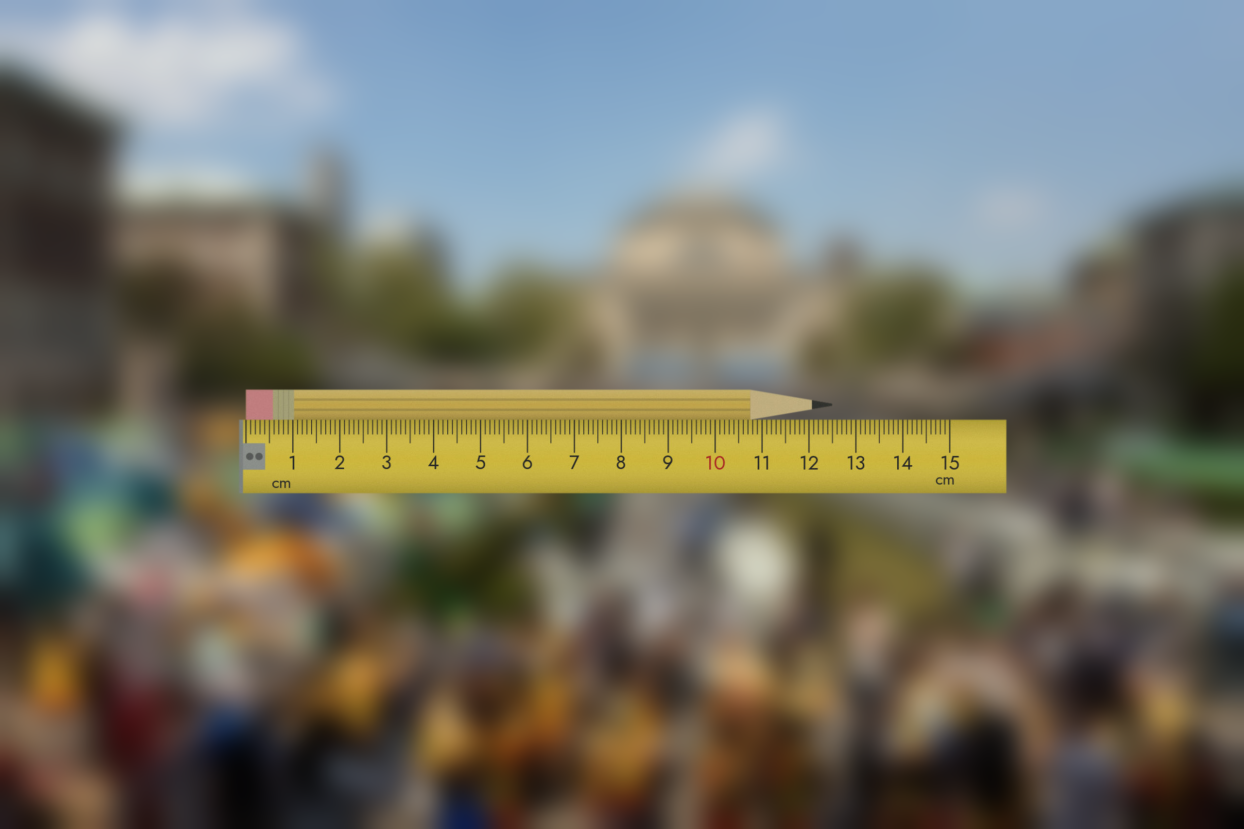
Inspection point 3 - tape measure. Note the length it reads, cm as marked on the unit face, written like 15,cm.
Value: 12.5,cm
